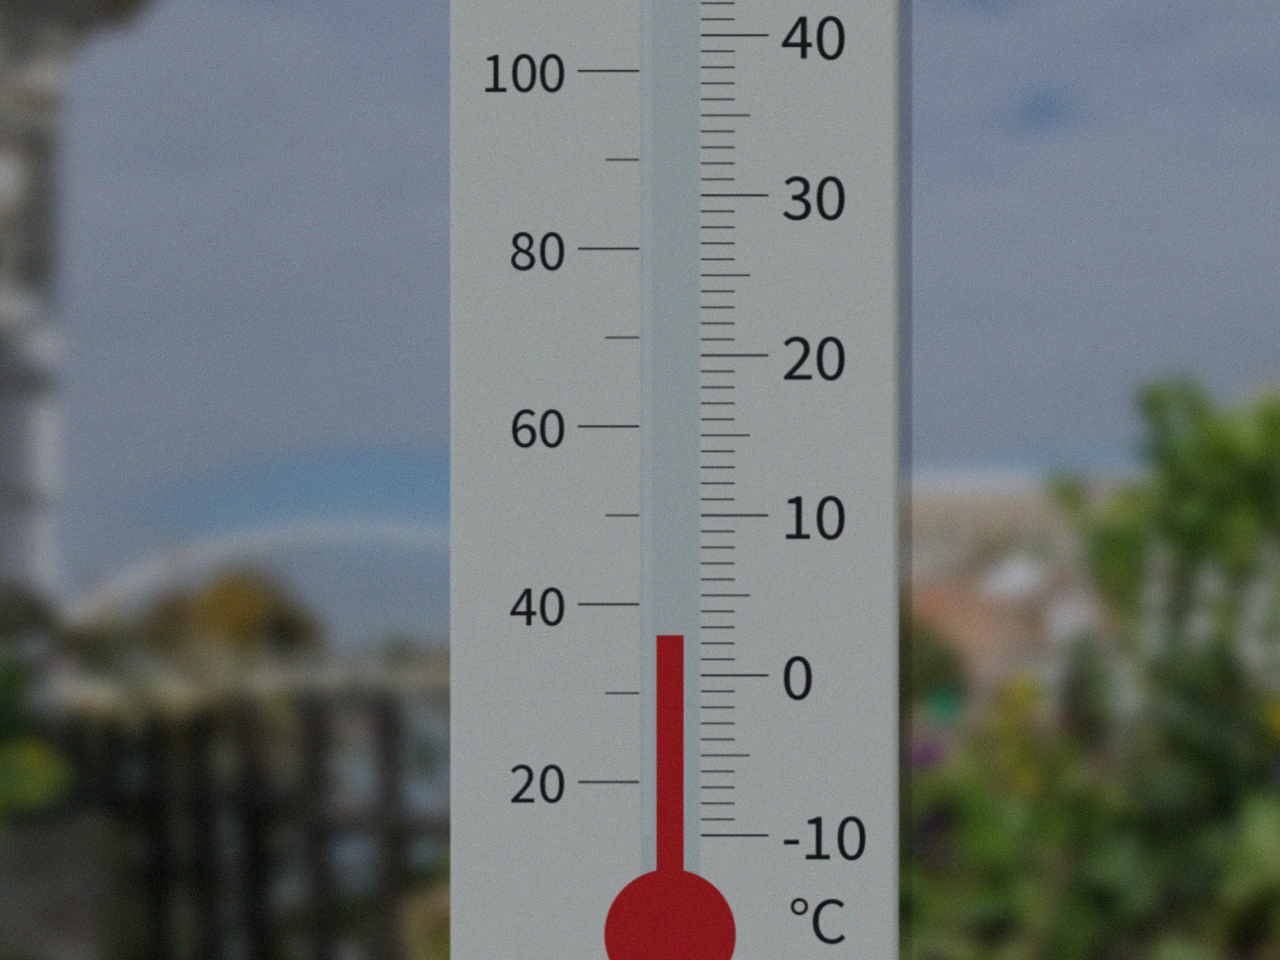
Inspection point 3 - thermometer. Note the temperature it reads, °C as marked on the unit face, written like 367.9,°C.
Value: 2.5,°C
